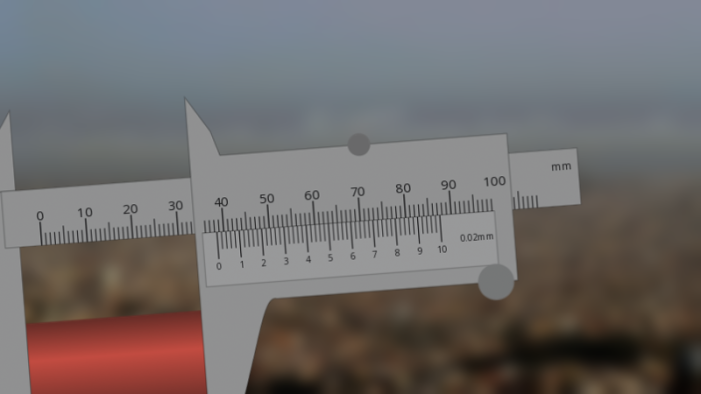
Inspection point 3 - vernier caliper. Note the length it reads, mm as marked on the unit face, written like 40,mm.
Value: 38.5,mm
